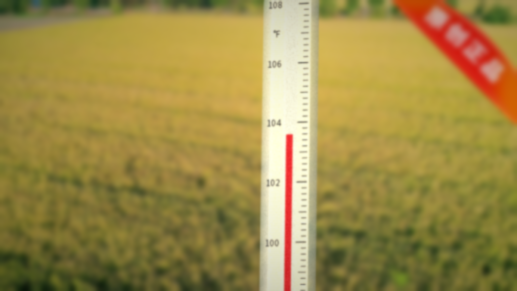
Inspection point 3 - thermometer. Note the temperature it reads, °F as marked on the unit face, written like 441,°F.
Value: 103.6,°F
